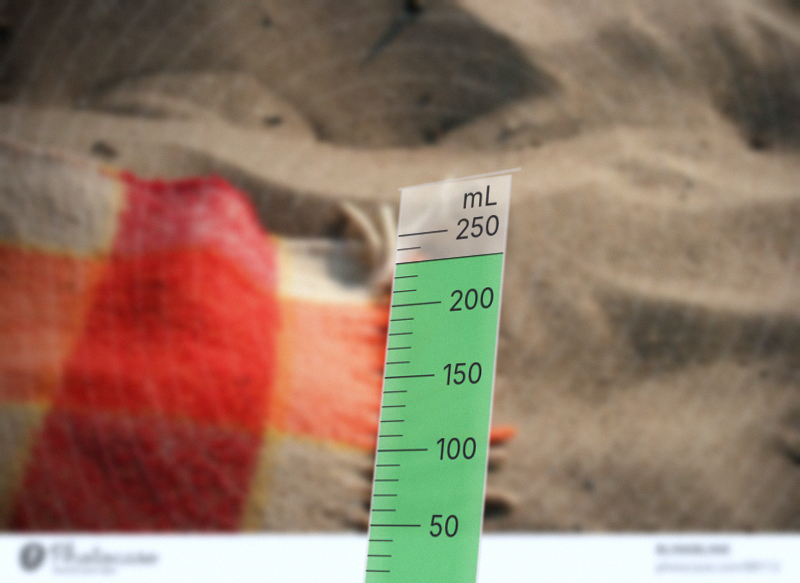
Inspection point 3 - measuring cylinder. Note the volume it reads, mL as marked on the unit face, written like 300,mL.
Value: 230,mL
